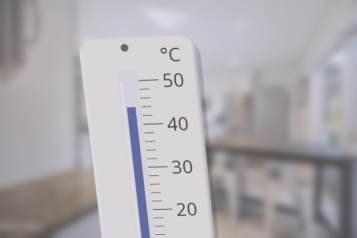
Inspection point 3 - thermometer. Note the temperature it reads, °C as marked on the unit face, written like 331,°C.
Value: 44,°C
